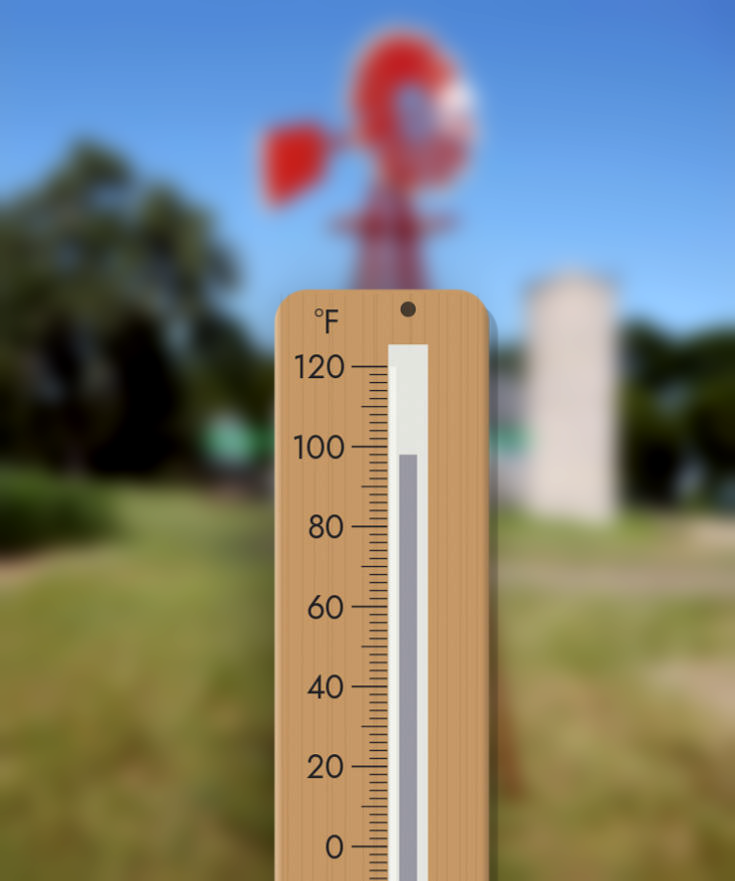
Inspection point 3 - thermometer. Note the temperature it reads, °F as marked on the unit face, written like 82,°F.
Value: 98,°F
